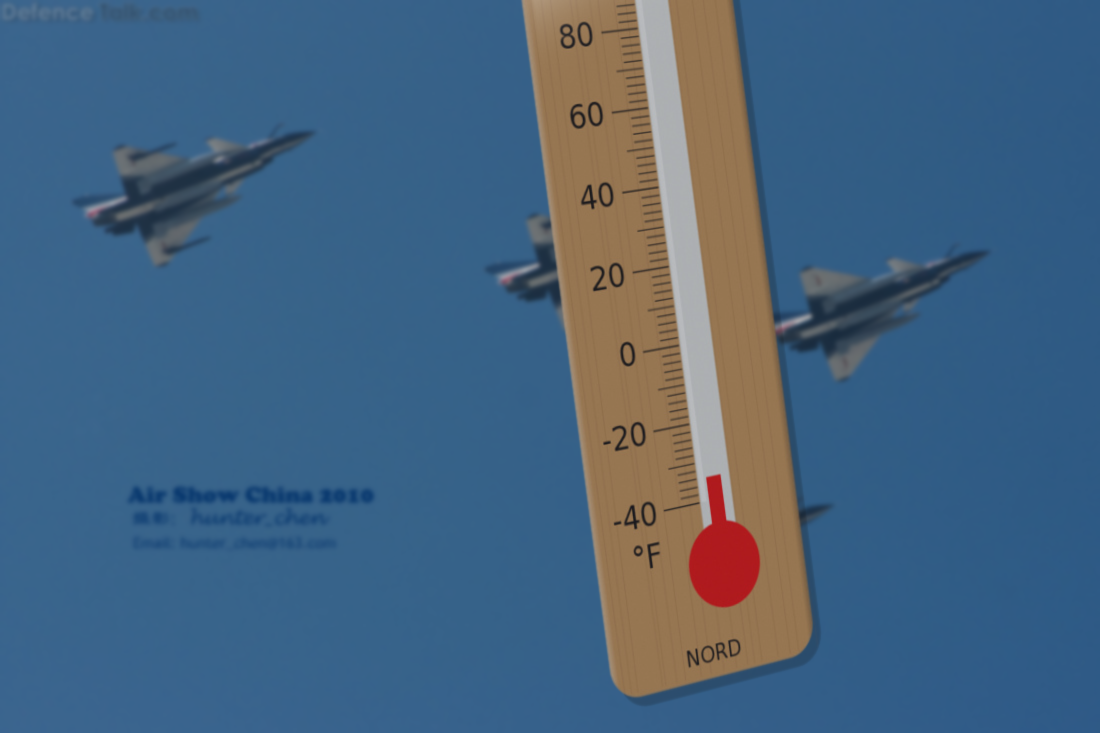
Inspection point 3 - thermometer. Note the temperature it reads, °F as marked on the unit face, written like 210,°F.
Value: -34,°F
